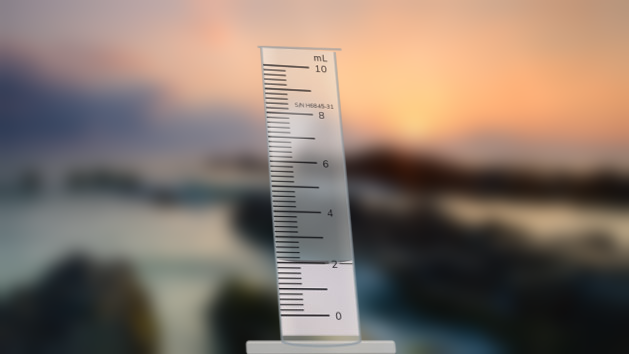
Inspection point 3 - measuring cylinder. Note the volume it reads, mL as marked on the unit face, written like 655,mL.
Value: 2,mL
